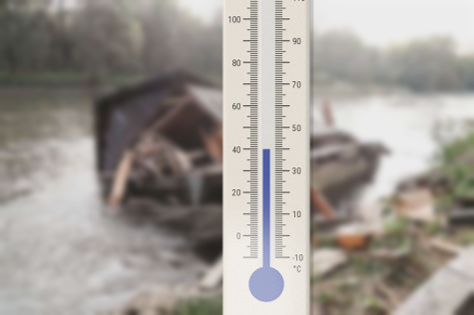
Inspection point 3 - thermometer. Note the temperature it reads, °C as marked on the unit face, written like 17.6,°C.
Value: 40,°C
